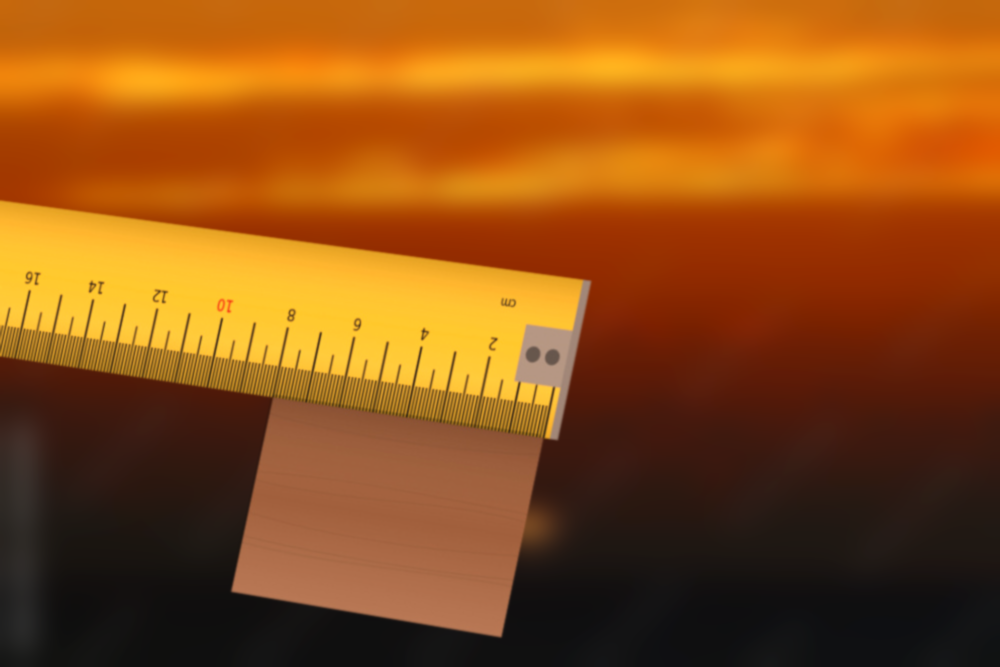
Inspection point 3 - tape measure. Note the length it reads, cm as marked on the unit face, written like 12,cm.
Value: 8,cm
